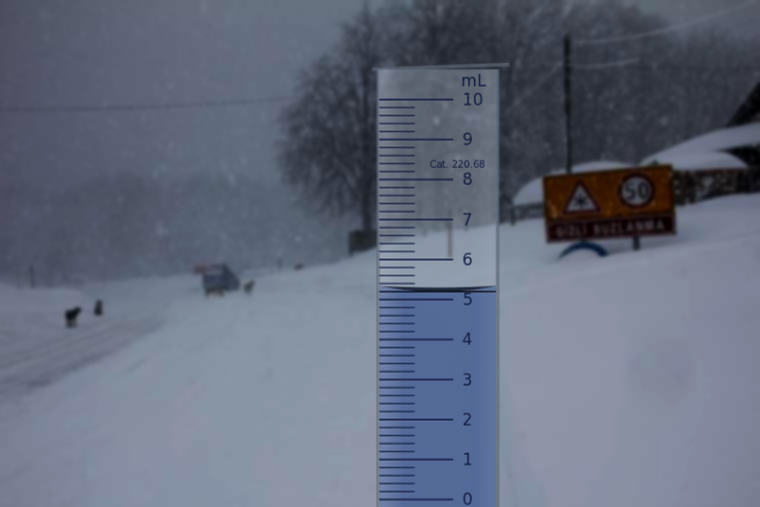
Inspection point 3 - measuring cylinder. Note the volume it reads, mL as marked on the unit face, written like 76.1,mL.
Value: 5.2,mL
